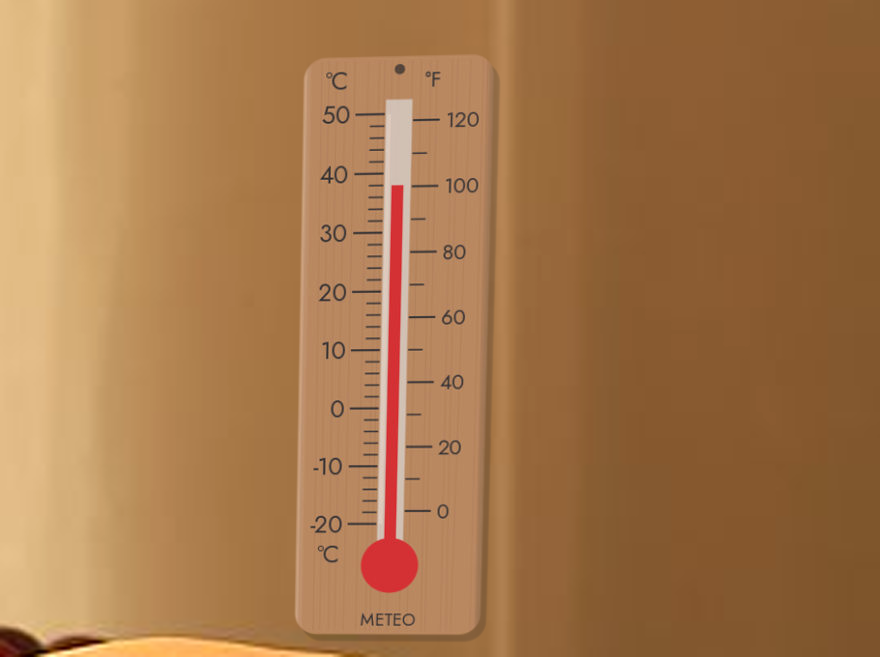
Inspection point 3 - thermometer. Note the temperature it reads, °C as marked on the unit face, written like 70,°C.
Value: 38,°C
